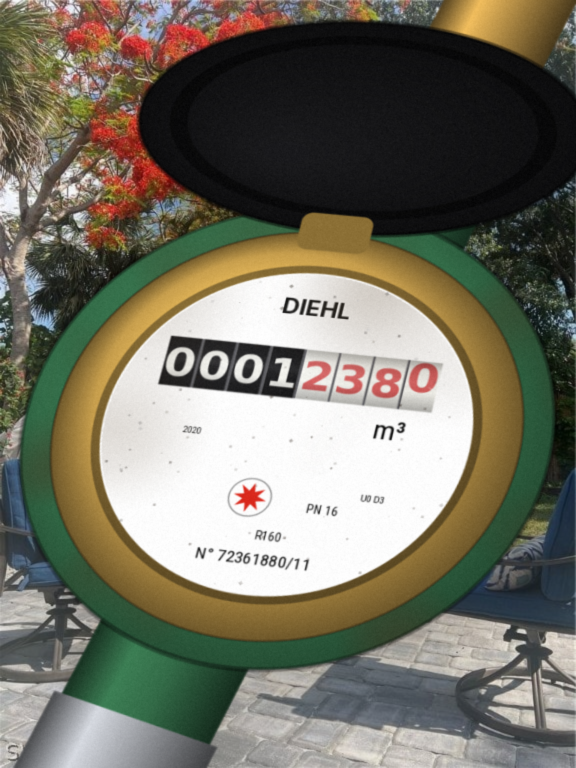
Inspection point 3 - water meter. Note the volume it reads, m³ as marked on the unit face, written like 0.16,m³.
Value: 1.2380,m³
